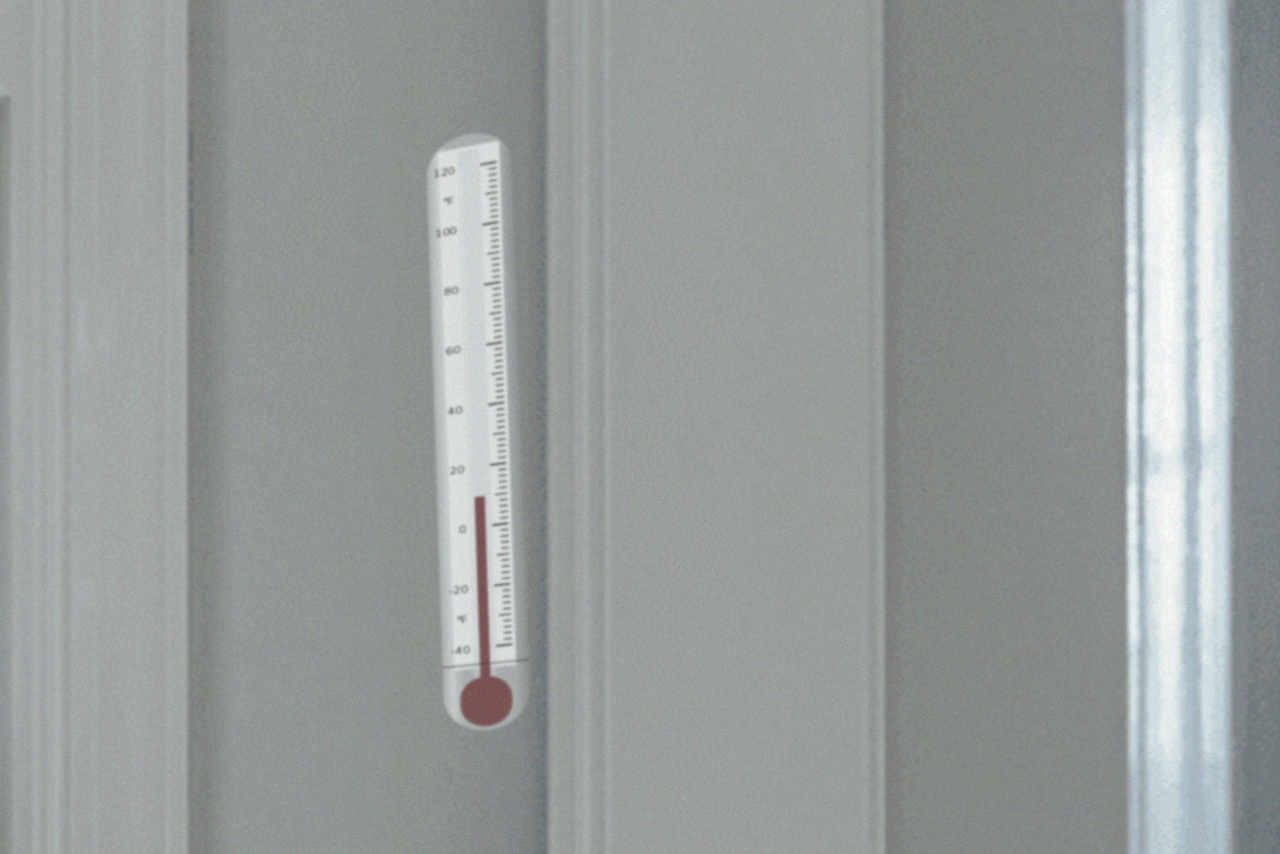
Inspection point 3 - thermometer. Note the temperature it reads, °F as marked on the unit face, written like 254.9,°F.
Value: 10,°F
